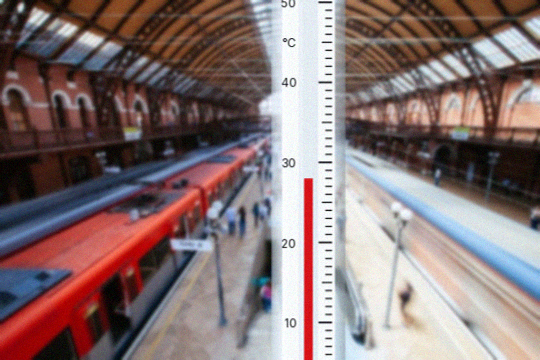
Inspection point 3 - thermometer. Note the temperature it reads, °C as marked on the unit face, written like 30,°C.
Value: 28,°C
